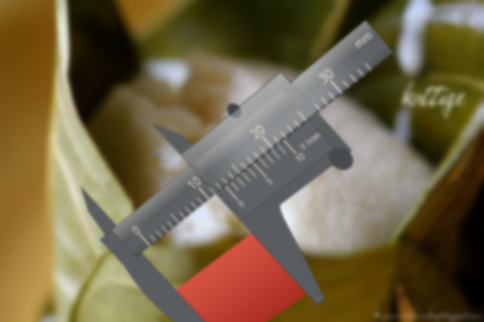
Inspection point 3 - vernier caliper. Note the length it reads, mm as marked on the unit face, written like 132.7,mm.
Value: 12.6,mm
